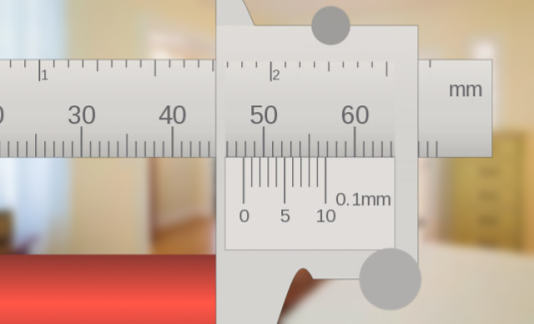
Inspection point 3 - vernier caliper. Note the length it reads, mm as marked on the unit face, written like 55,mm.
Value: 47.8,mm
